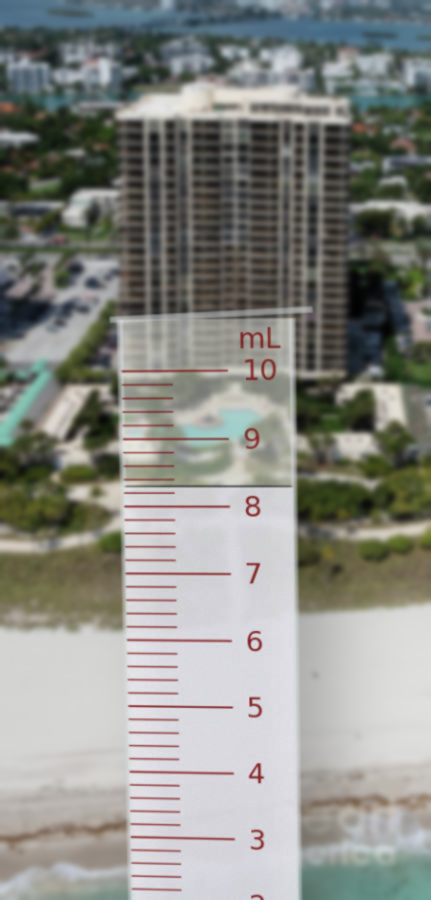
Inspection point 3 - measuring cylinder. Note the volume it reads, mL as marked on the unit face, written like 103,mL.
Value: 8.3,mL
